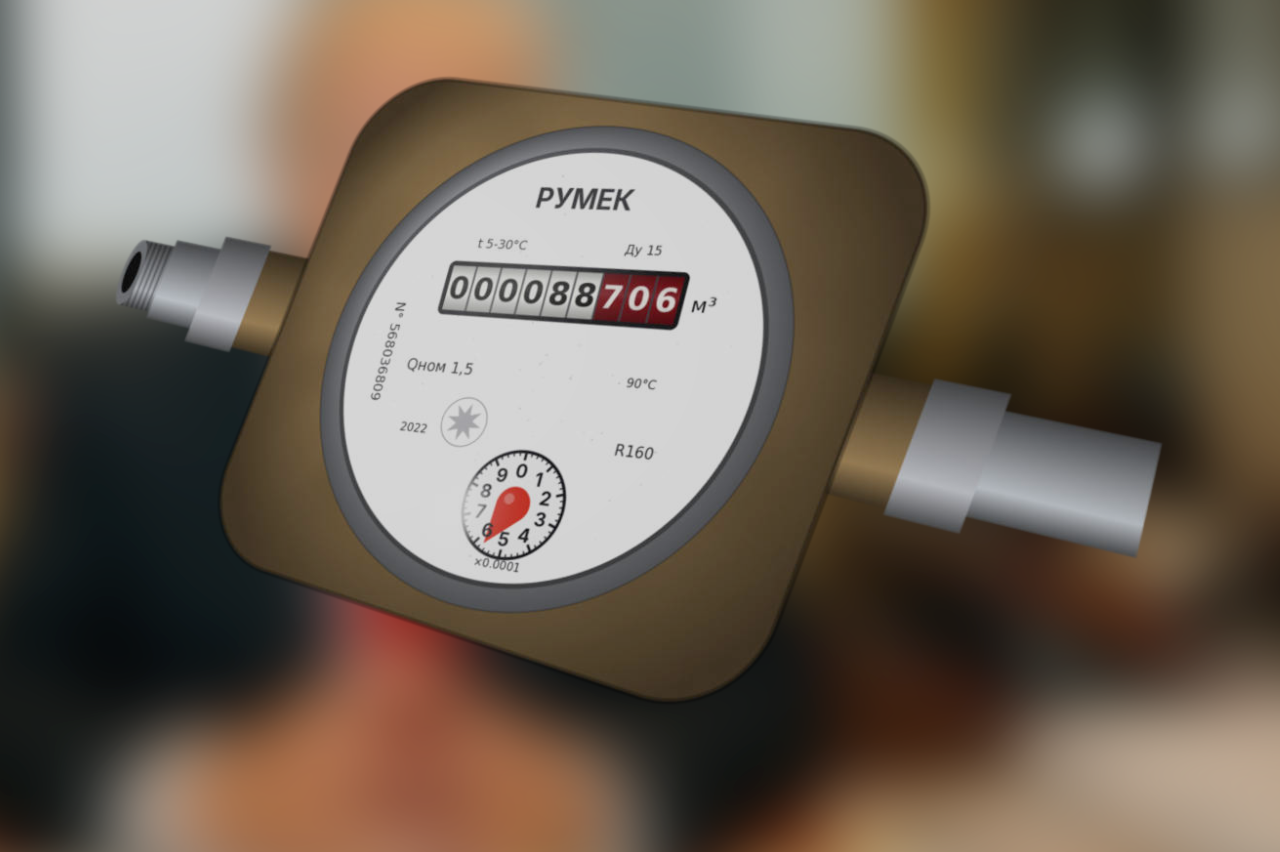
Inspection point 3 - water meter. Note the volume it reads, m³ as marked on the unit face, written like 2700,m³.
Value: 88.7065,m³
